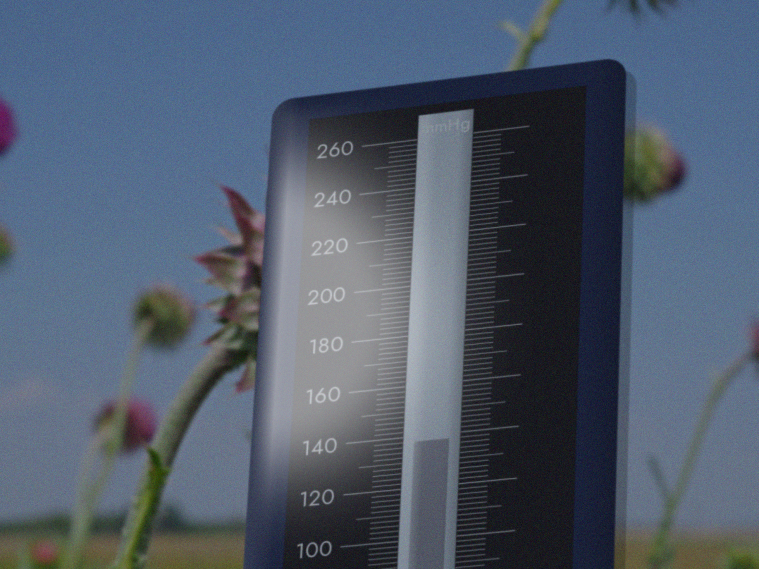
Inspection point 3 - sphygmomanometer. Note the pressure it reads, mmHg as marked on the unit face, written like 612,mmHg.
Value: 138,mmHg
